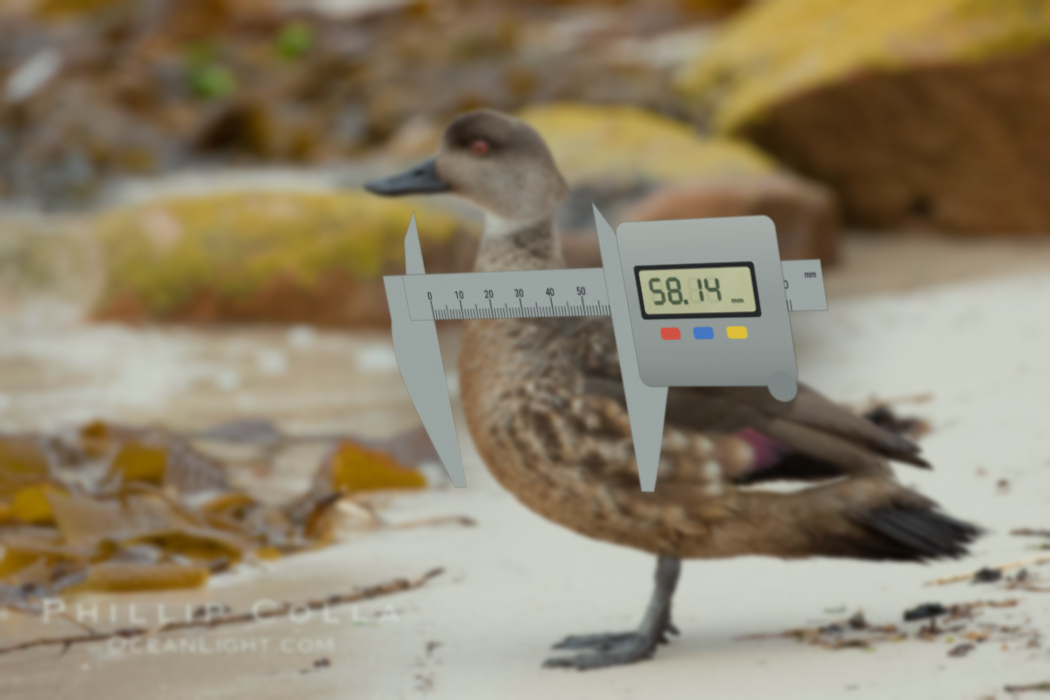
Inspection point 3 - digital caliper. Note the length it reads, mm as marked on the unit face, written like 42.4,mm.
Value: 58.14,mm
